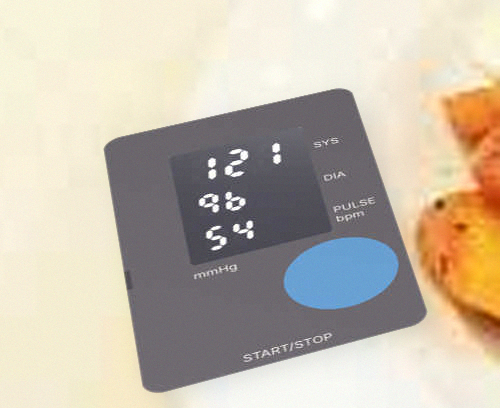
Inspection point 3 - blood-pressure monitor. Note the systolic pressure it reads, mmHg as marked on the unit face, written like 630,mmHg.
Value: 121,mmHg
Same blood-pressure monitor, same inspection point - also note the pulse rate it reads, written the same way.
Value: 54,bpm
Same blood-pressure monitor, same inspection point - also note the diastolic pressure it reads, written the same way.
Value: 96,mmHg
